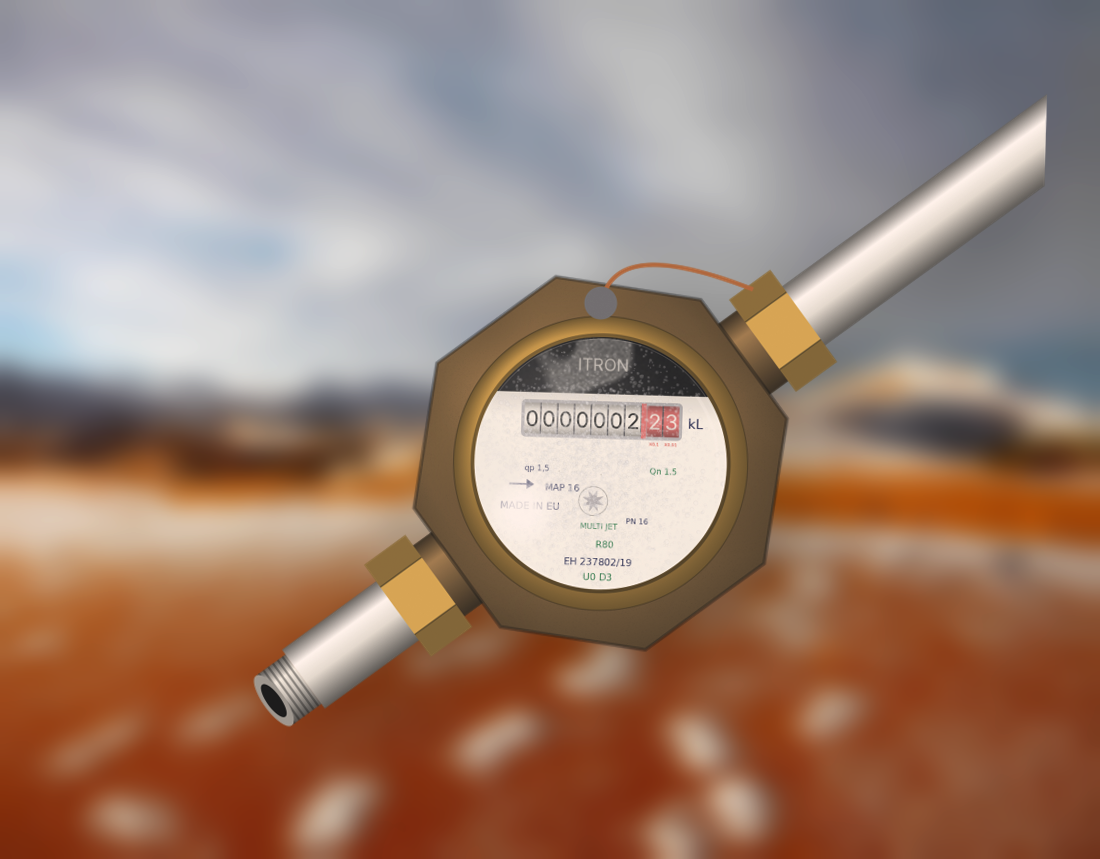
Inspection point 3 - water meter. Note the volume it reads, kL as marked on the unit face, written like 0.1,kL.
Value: 2.23,kL
